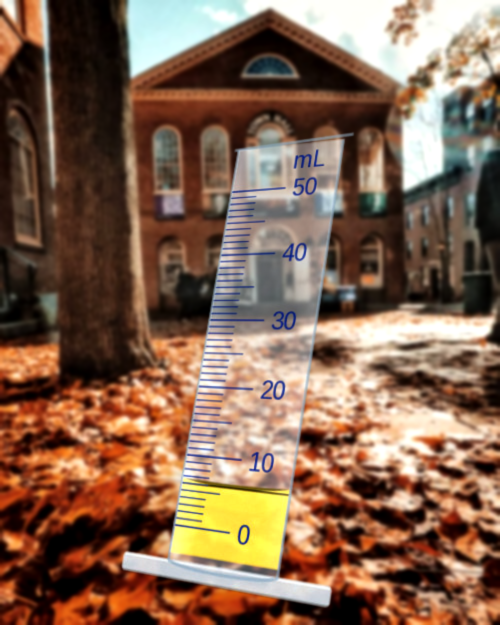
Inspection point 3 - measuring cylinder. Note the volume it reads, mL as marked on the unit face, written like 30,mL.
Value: 6,mL
